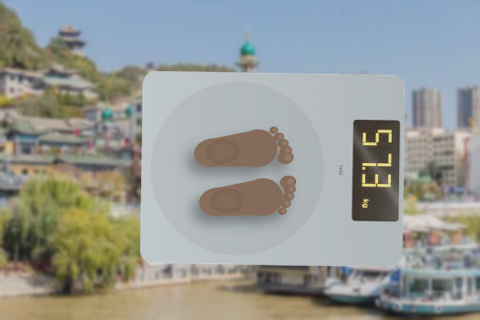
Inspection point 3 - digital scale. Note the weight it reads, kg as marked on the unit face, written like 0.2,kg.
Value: 57.3,kg
